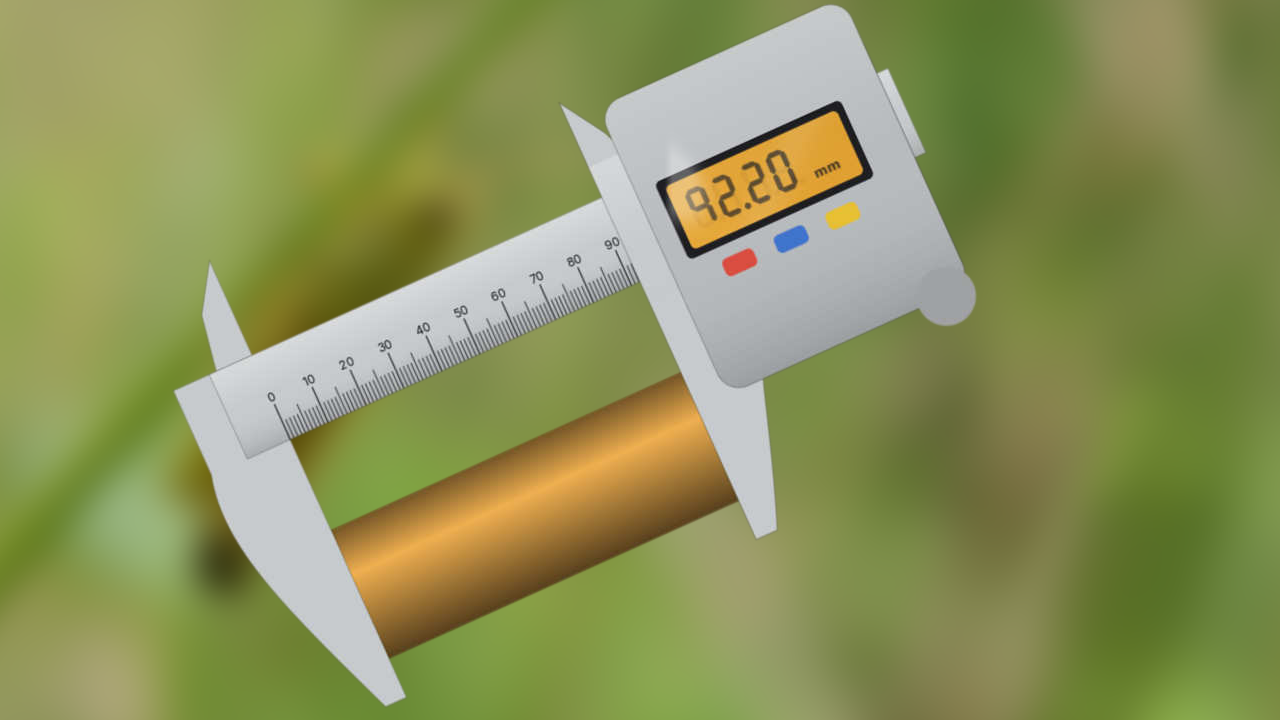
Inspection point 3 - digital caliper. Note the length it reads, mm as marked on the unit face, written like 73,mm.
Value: 92.20,mm
